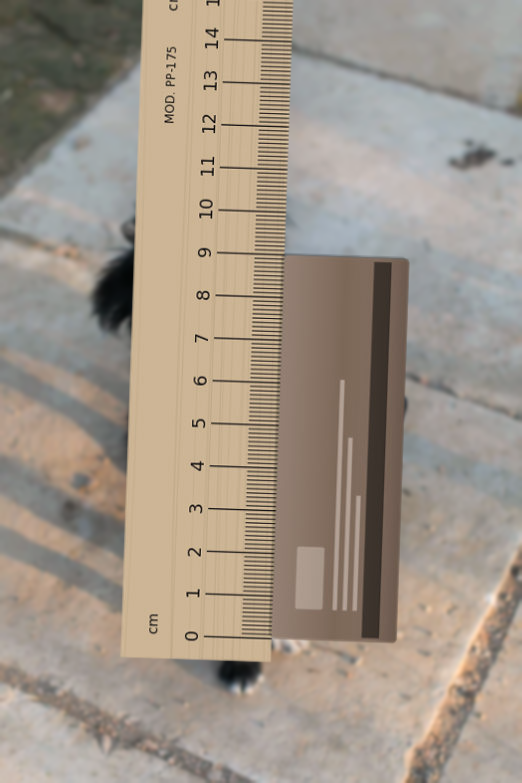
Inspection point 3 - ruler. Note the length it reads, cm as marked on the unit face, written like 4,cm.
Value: 9,cm
